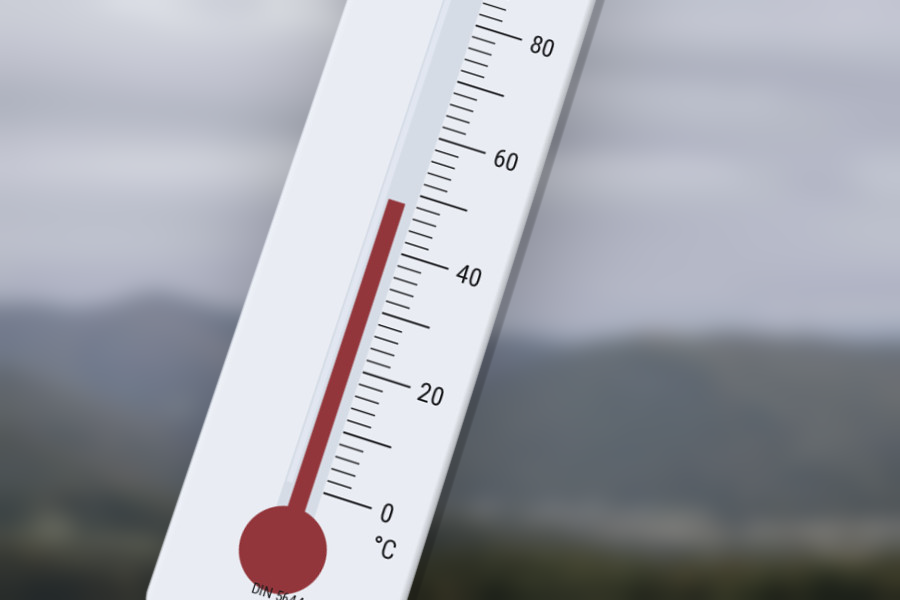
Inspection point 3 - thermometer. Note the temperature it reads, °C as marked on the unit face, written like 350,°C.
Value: 48,°C
